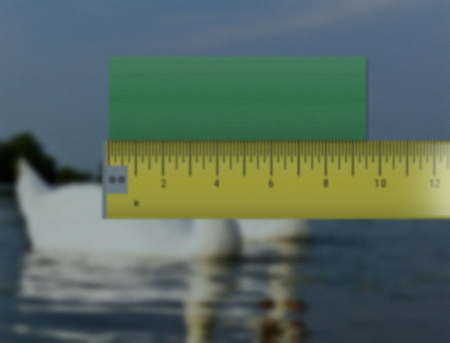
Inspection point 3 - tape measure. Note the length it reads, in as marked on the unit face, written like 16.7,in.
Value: 9.5,in
